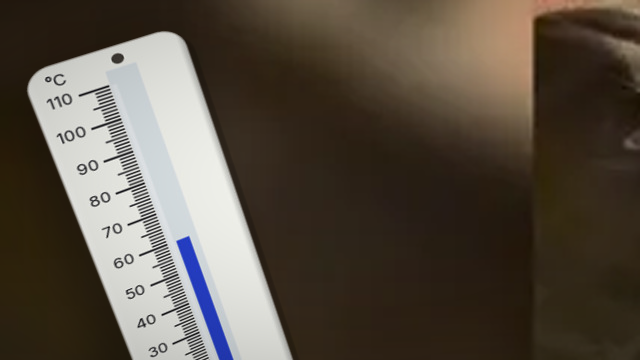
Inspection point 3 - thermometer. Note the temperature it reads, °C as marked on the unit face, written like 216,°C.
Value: 60,°C
